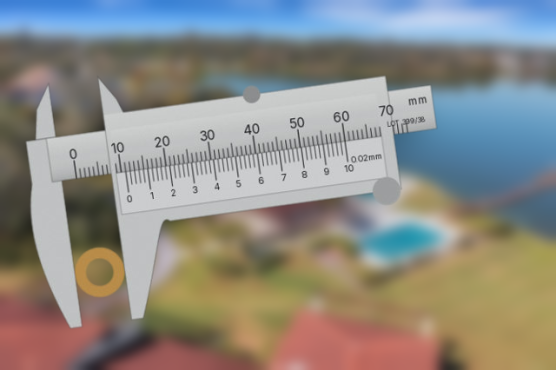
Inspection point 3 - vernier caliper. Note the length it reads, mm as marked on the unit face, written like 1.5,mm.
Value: 11.0,mm
